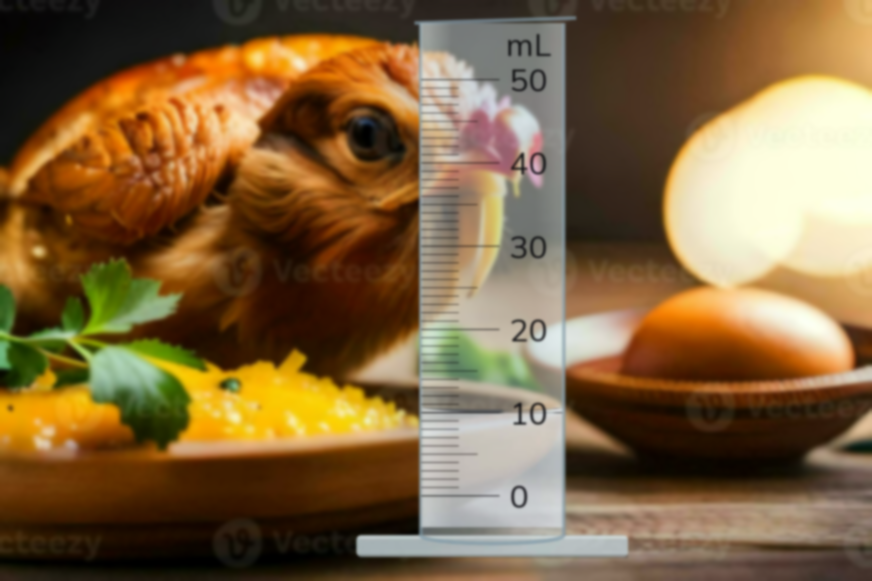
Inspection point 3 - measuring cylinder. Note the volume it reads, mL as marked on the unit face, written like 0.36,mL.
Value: 10,mL
